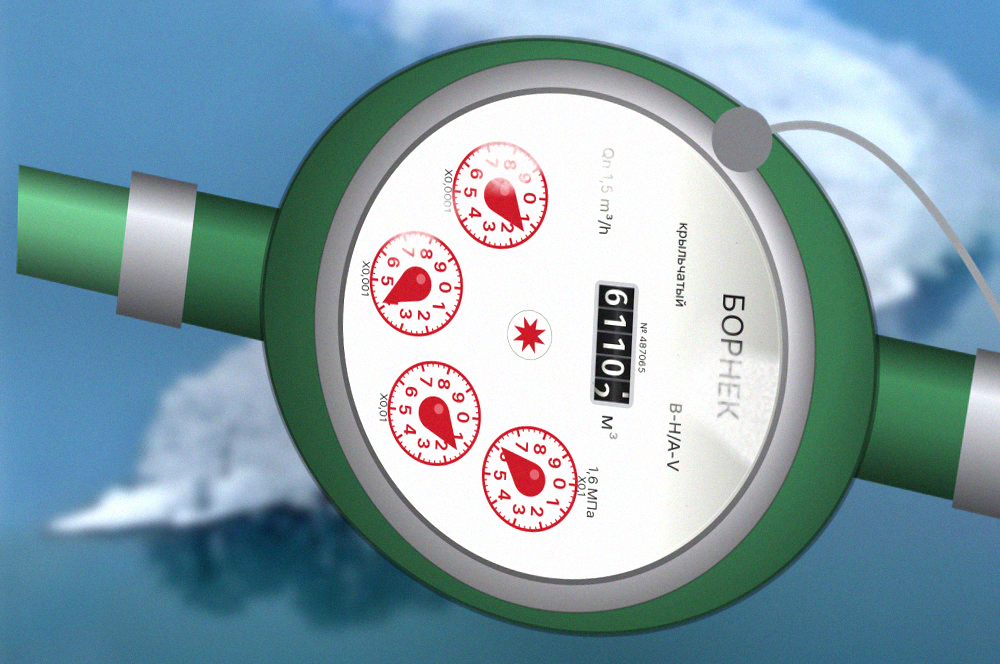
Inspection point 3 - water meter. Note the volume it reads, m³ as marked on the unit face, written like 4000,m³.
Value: 61101.6141,m³
